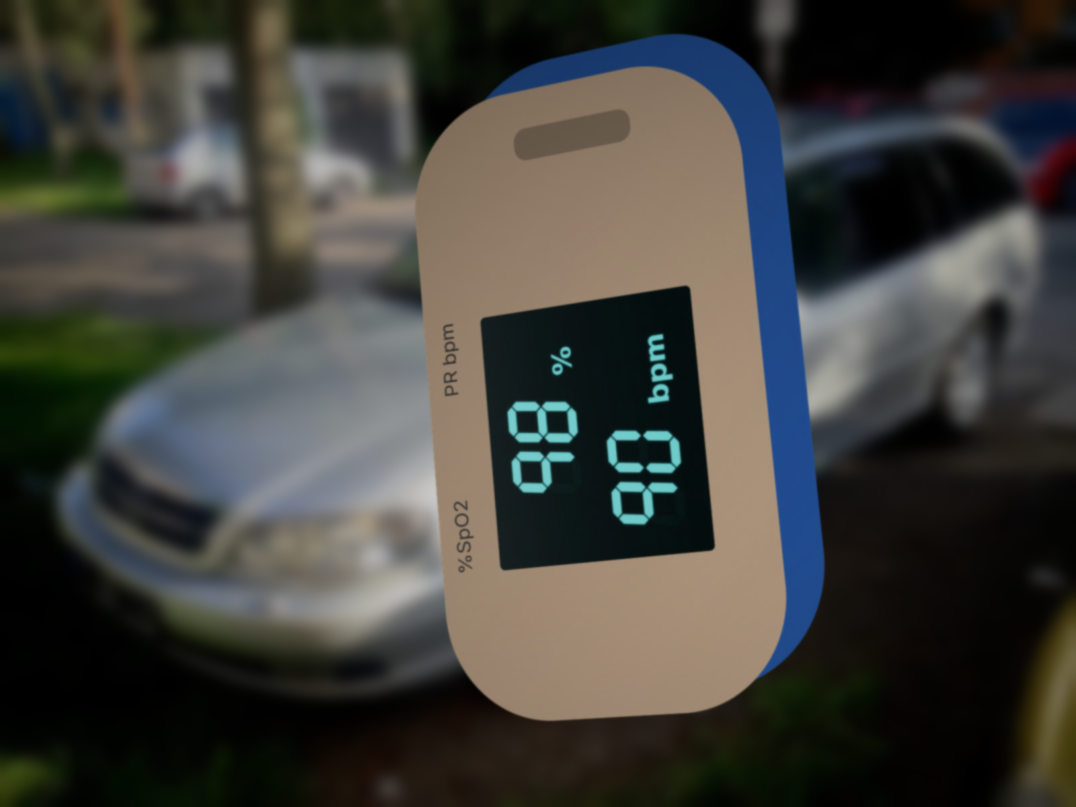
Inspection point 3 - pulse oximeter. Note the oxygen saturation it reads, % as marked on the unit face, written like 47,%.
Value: 98,%
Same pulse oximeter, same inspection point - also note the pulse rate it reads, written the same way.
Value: 90,bpm
